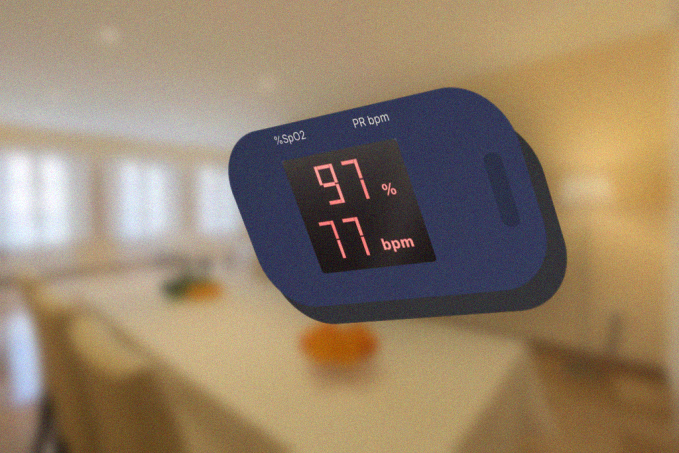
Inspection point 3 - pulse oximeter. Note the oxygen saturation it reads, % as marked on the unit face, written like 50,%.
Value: 97,%
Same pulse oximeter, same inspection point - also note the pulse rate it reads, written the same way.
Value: 77,bpm
